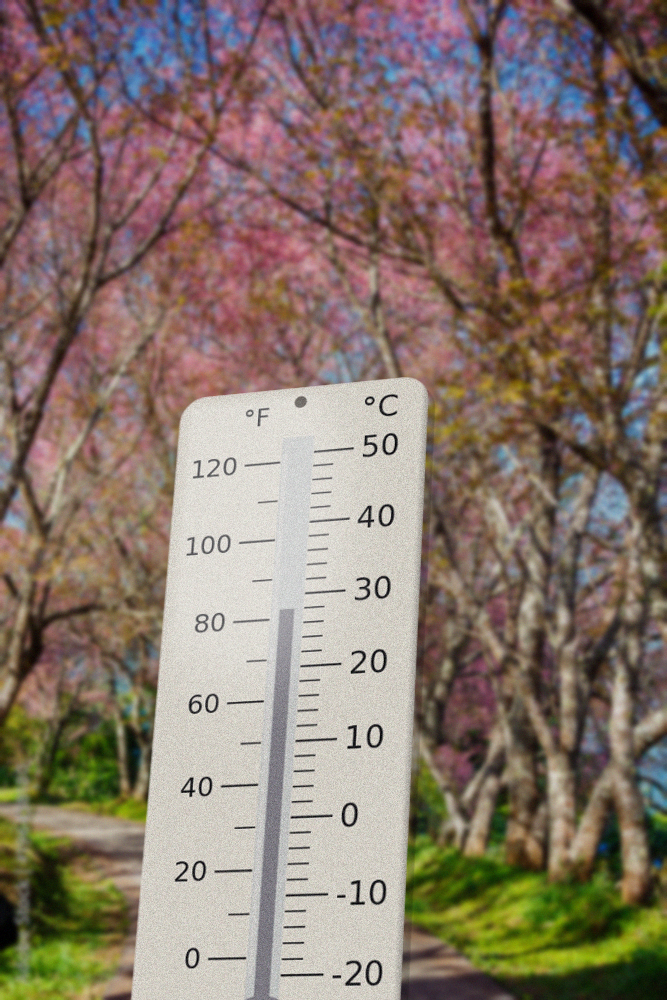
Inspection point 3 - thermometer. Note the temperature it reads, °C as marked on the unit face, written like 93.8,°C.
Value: 28,°C
